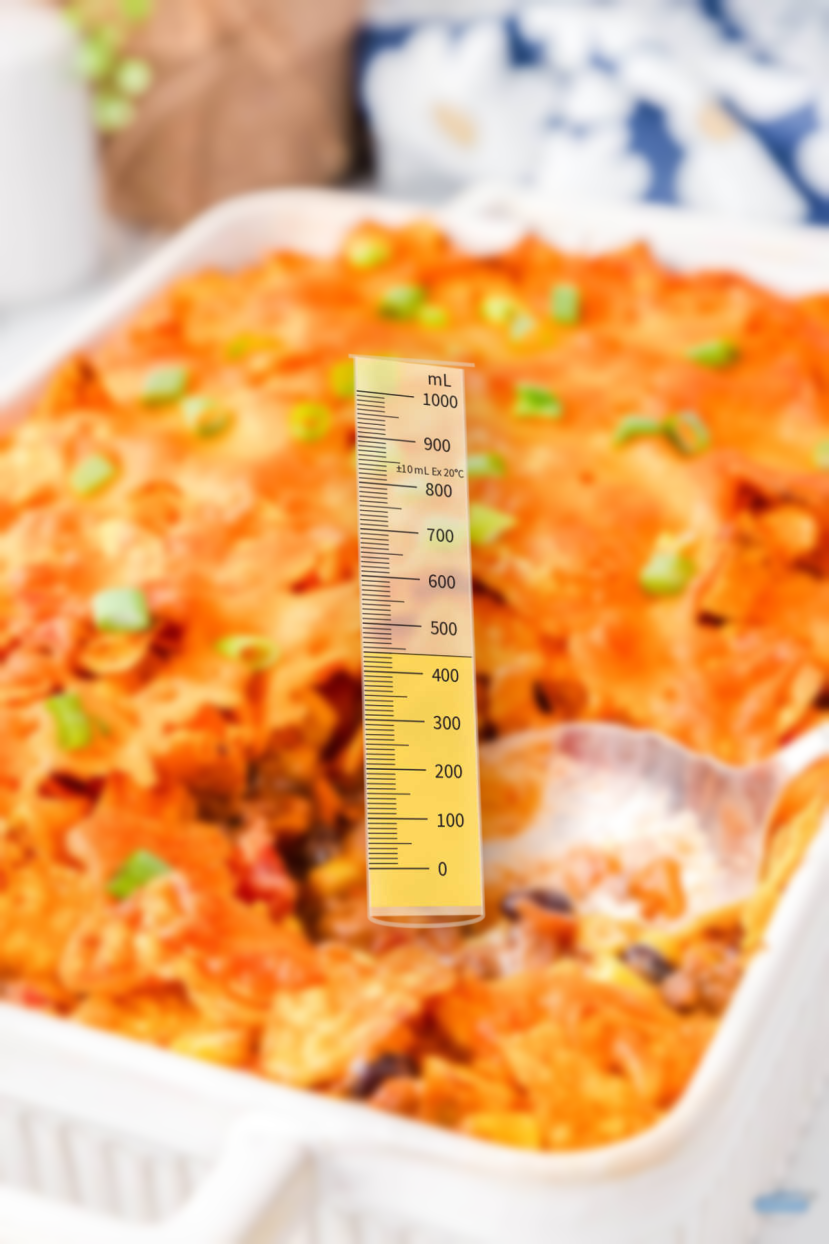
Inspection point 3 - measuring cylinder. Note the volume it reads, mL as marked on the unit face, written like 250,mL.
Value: 440,mL
